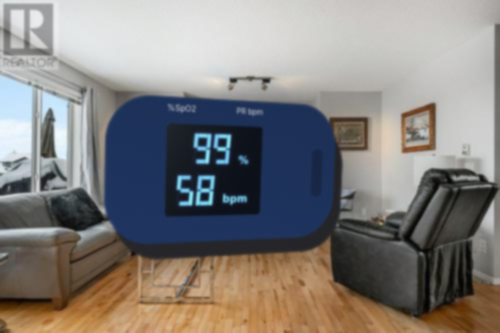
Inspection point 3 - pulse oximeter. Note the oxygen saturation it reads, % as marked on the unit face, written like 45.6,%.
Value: 99,%
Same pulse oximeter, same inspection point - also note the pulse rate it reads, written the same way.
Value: 58,bpm
